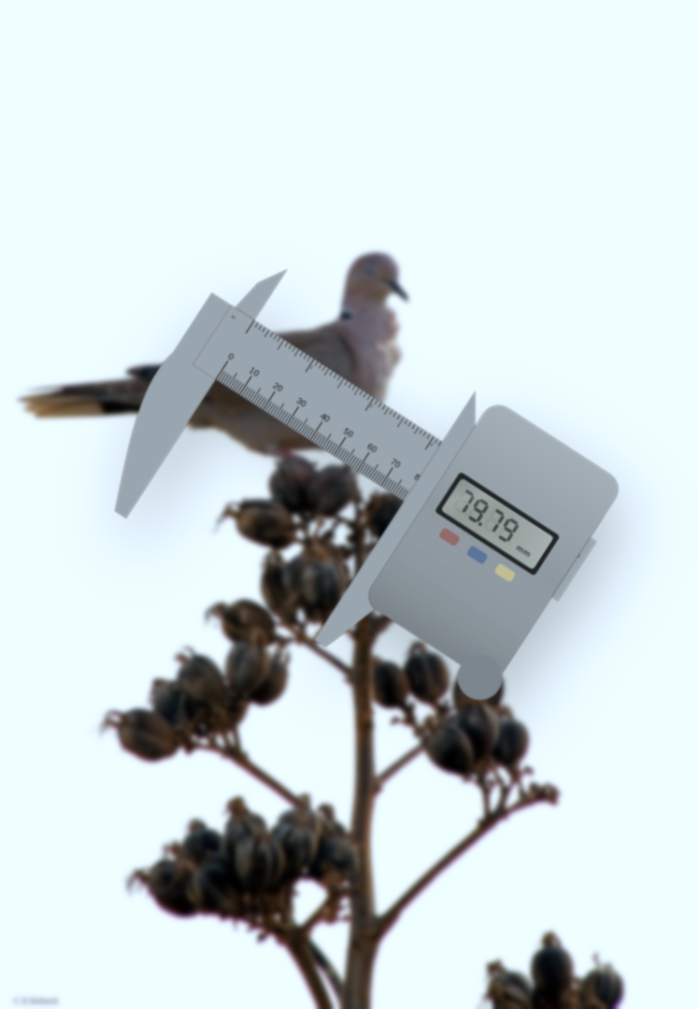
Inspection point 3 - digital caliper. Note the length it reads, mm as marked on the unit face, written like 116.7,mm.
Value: 79.79,mm
